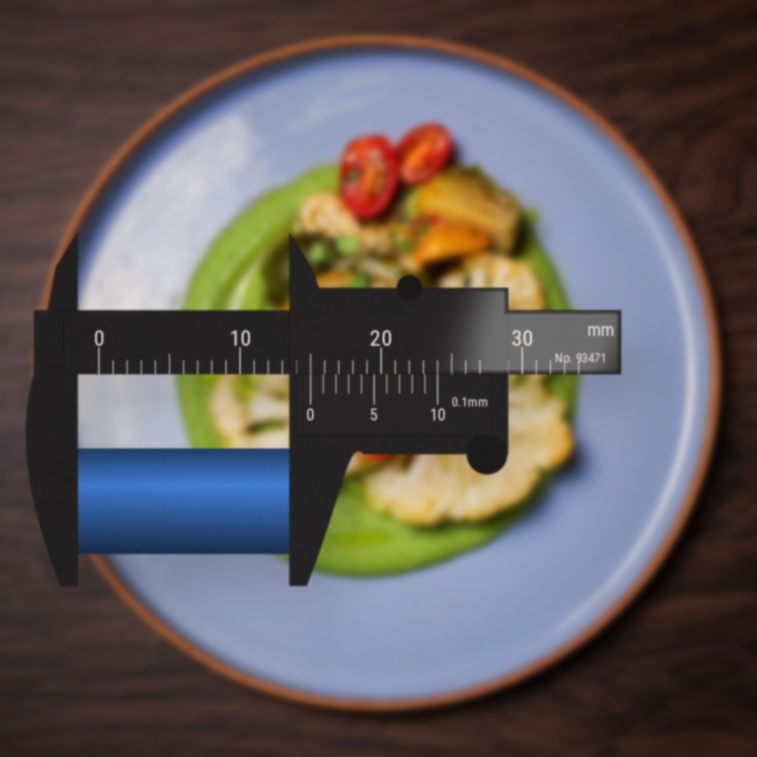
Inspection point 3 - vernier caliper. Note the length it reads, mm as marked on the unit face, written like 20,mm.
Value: 15.0,mm
